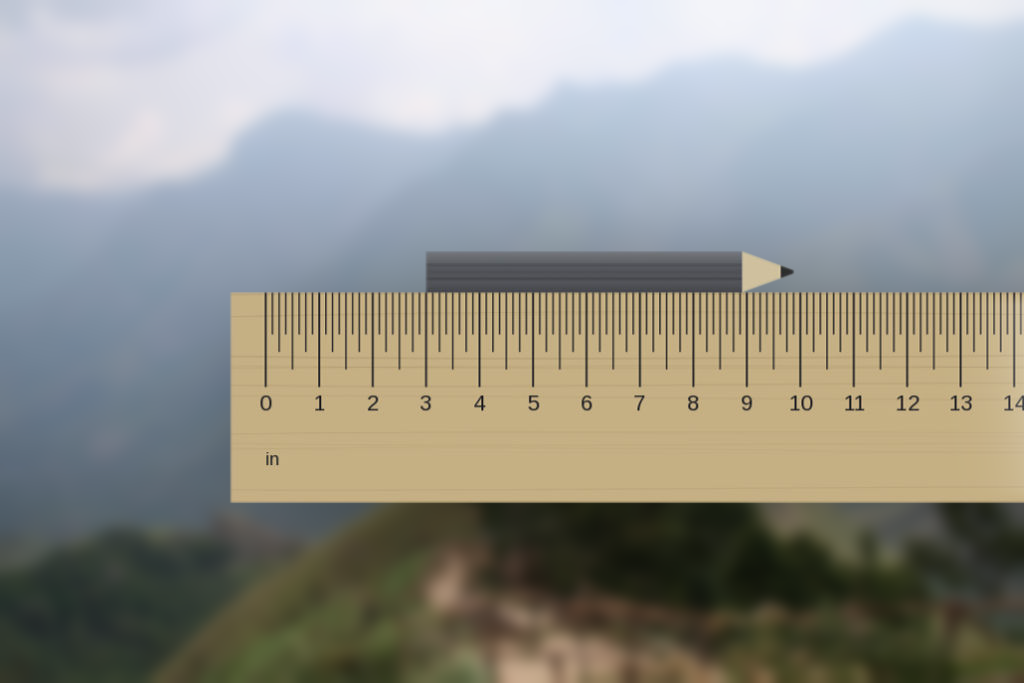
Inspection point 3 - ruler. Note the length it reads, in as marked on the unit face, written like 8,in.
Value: 6.875,in
